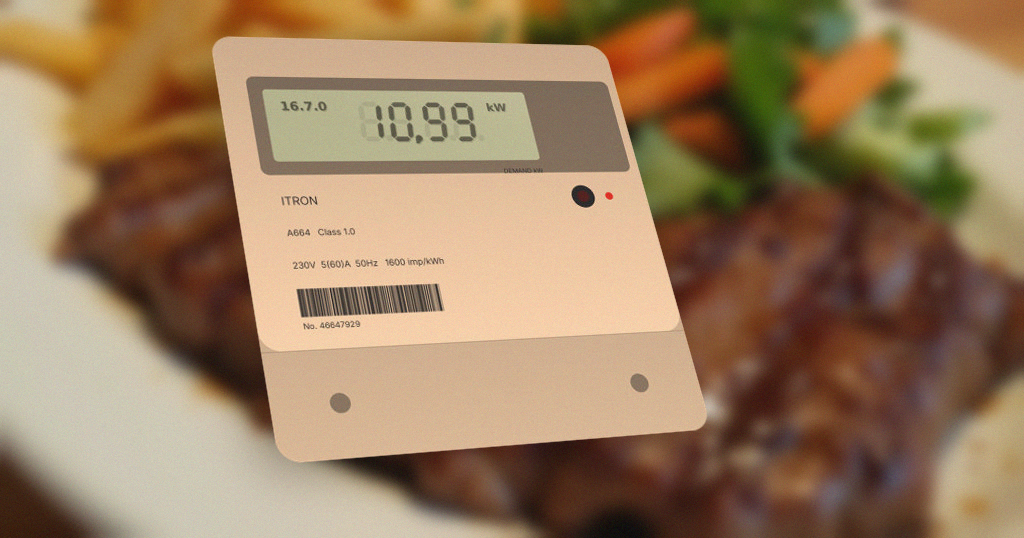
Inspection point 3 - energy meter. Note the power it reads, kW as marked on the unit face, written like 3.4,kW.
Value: 10.99,kW
